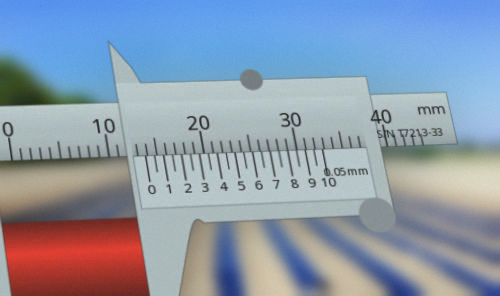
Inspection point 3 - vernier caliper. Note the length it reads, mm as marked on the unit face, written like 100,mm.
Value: 13.8,mm
